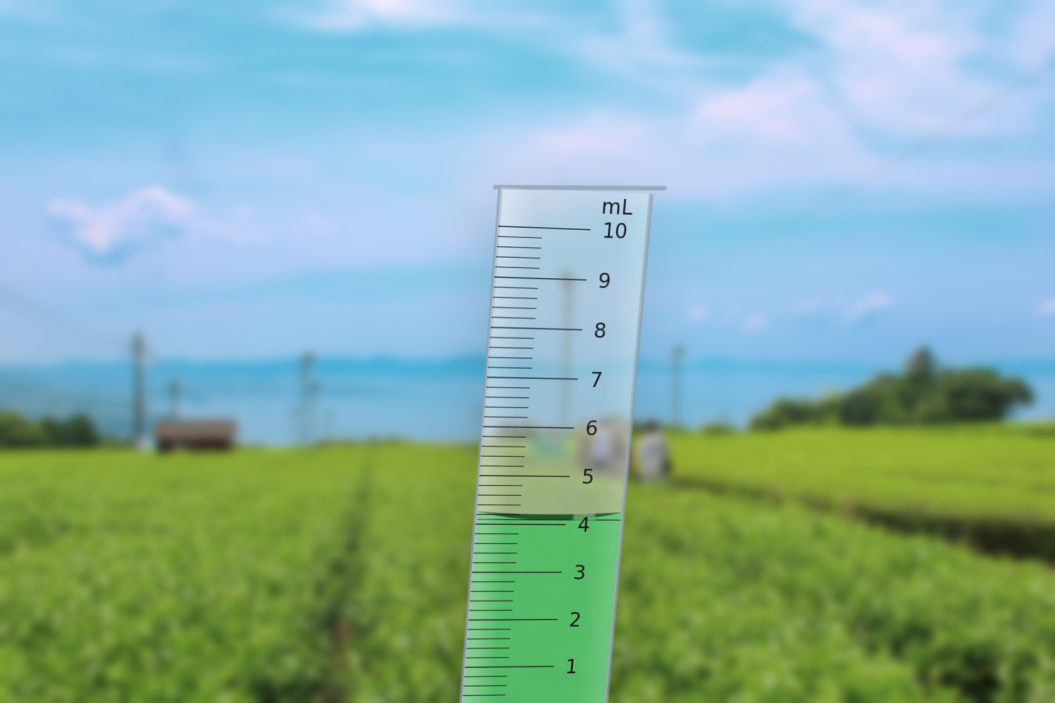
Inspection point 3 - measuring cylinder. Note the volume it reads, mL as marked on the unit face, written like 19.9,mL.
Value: 4.1,mL
